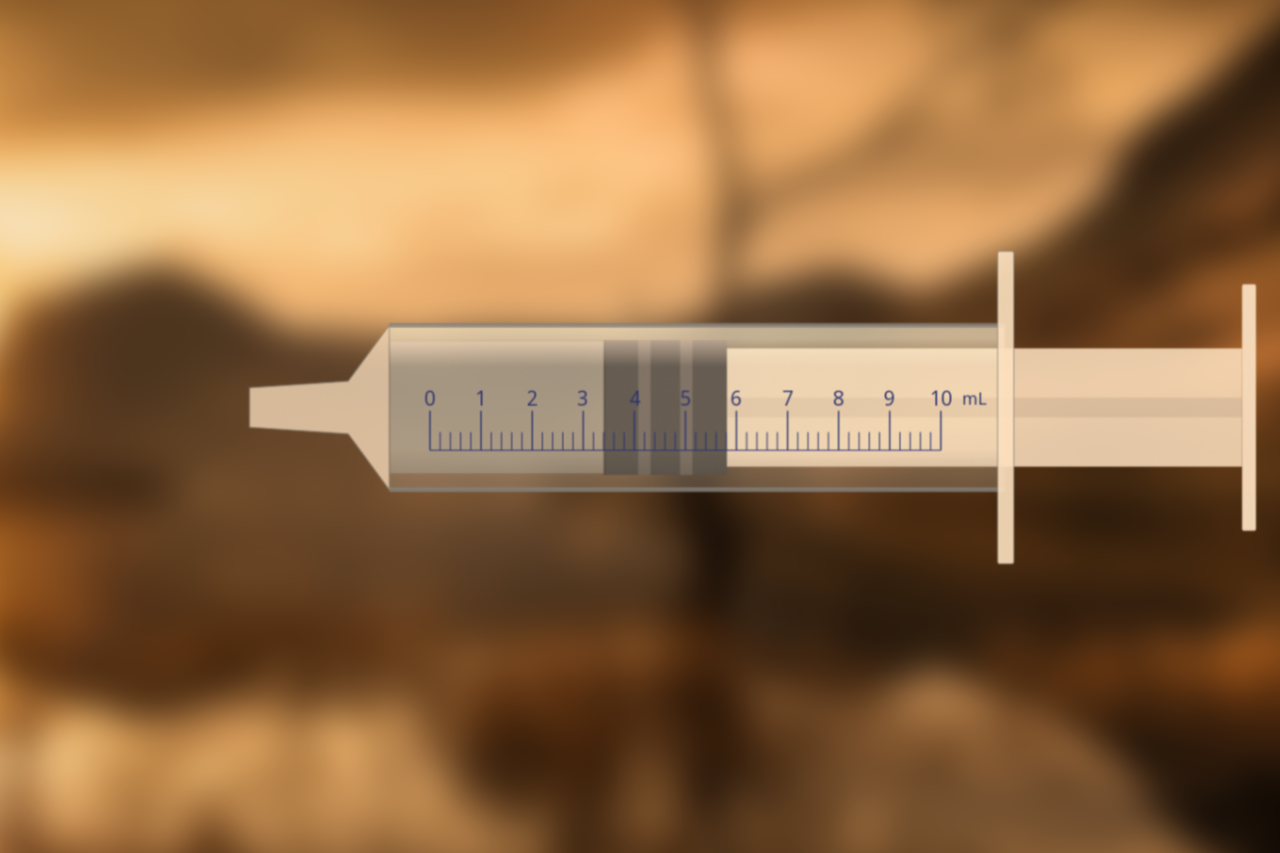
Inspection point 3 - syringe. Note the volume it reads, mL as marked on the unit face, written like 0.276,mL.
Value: 3.4,mL
